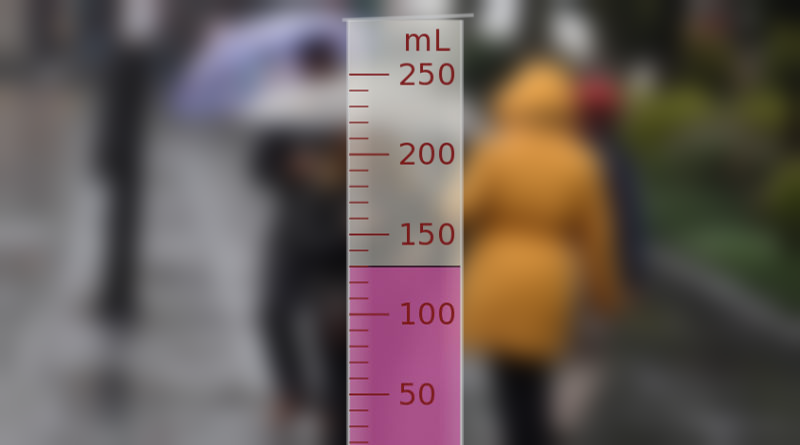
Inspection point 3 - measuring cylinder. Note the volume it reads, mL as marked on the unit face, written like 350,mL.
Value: 130,mL
